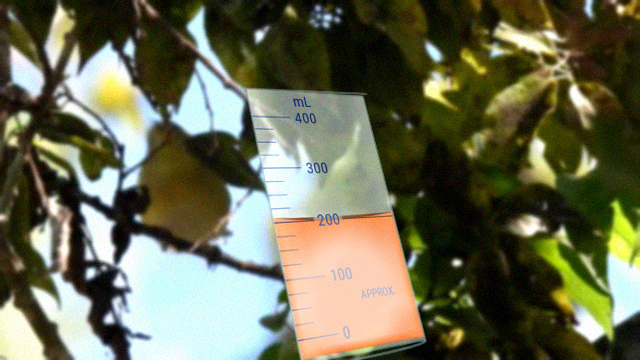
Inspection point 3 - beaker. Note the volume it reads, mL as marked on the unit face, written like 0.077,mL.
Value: 200,mL
